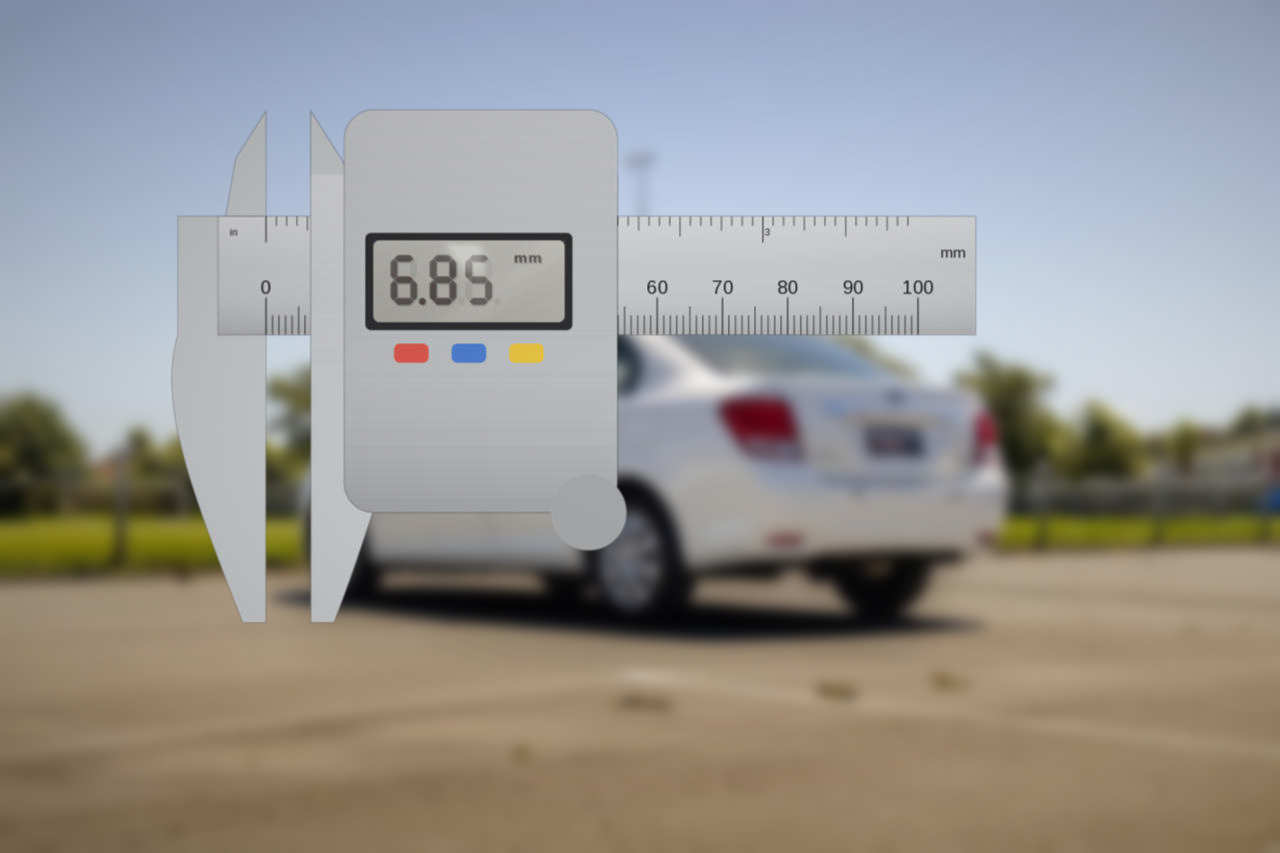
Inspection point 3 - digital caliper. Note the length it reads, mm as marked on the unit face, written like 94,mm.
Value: 6.85,mm
